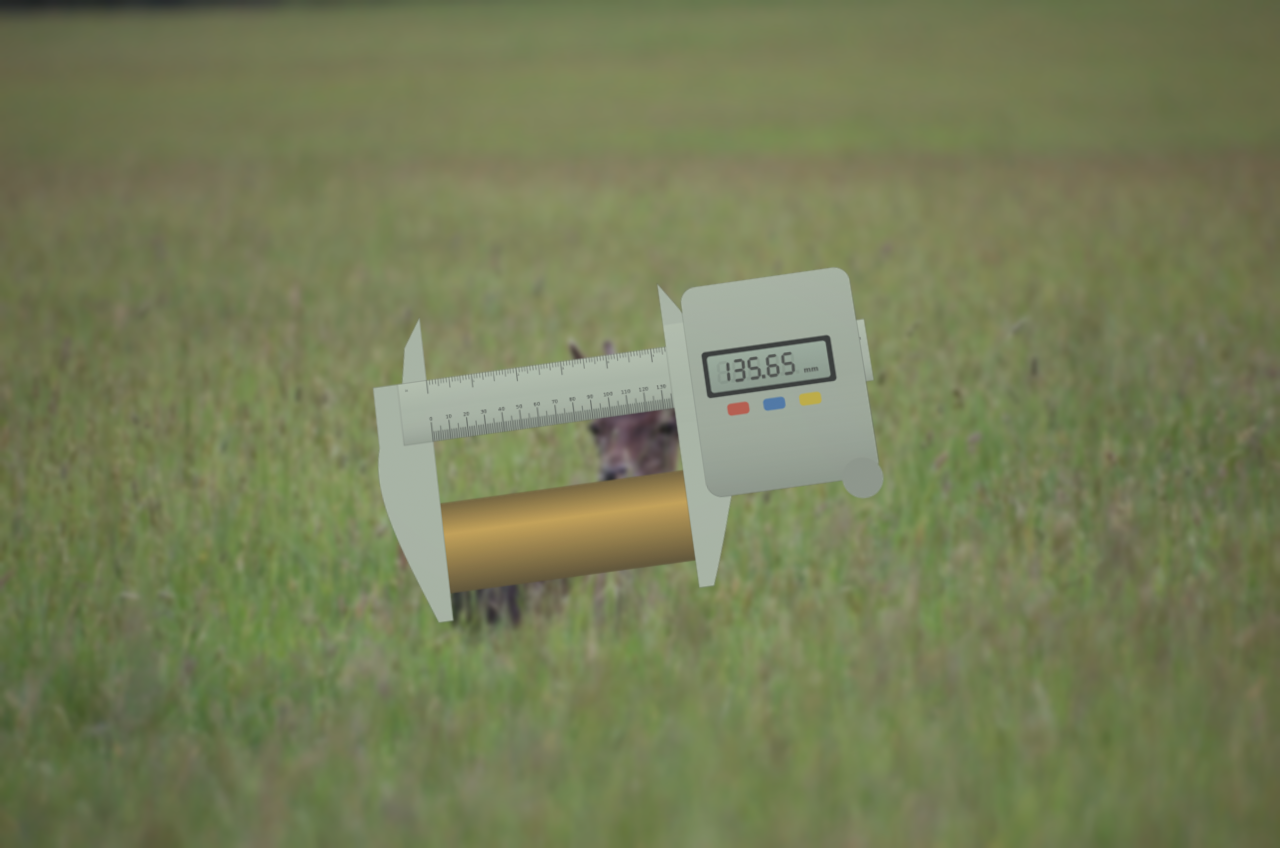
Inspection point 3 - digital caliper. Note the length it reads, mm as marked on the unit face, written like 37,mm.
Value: 135.65,mm
